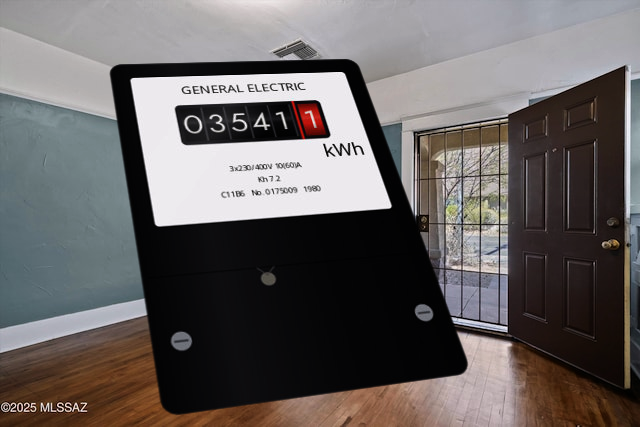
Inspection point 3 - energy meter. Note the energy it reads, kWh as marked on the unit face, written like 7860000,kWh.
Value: 3541.1,kWh
